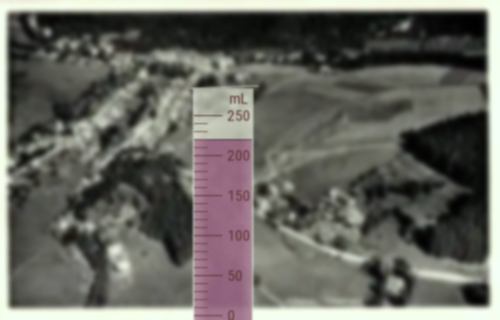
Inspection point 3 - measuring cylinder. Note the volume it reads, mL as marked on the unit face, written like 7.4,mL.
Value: 220,mL
